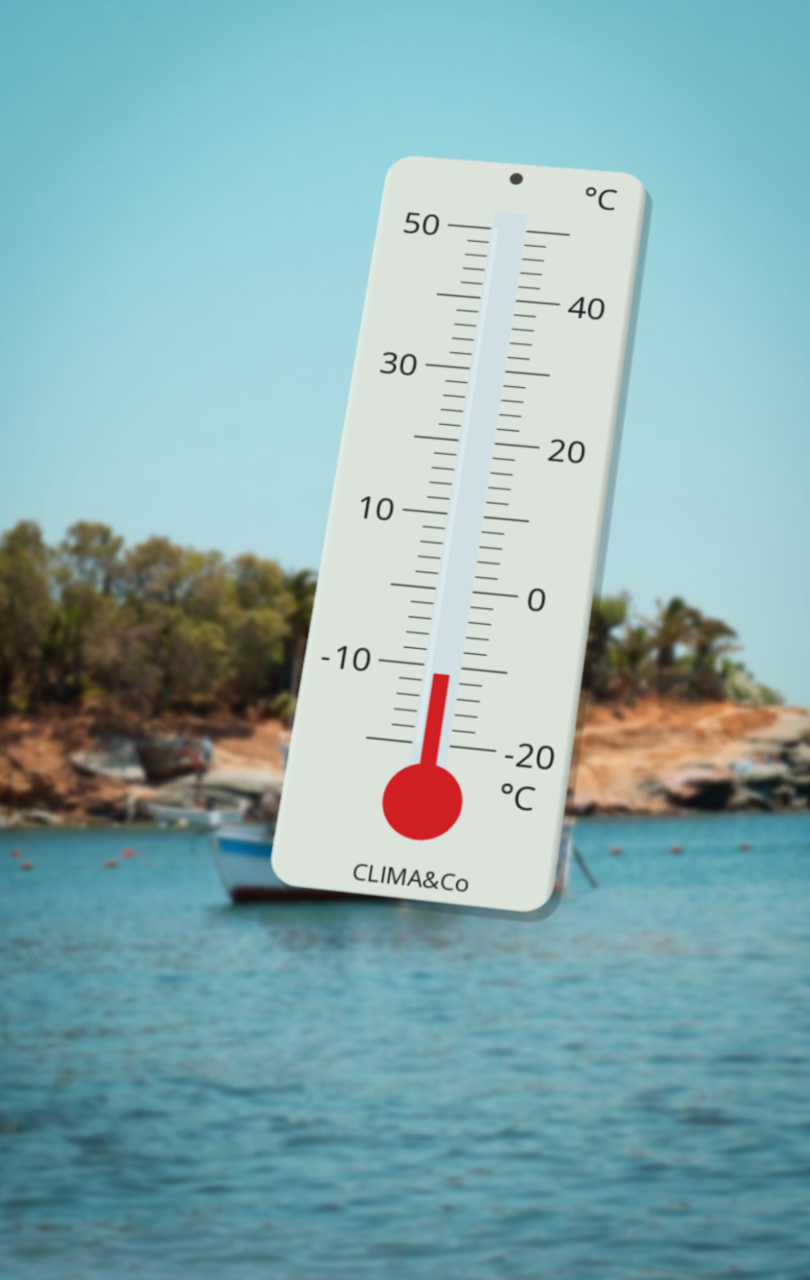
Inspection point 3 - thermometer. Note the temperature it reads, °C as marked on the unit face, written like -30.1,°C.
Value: -11,°C
